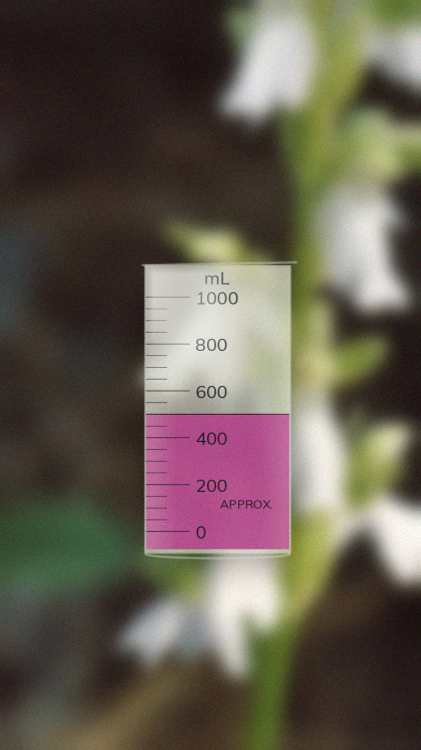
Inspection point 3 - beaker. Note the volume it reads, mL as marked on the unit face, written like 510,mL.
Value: 500,mL
